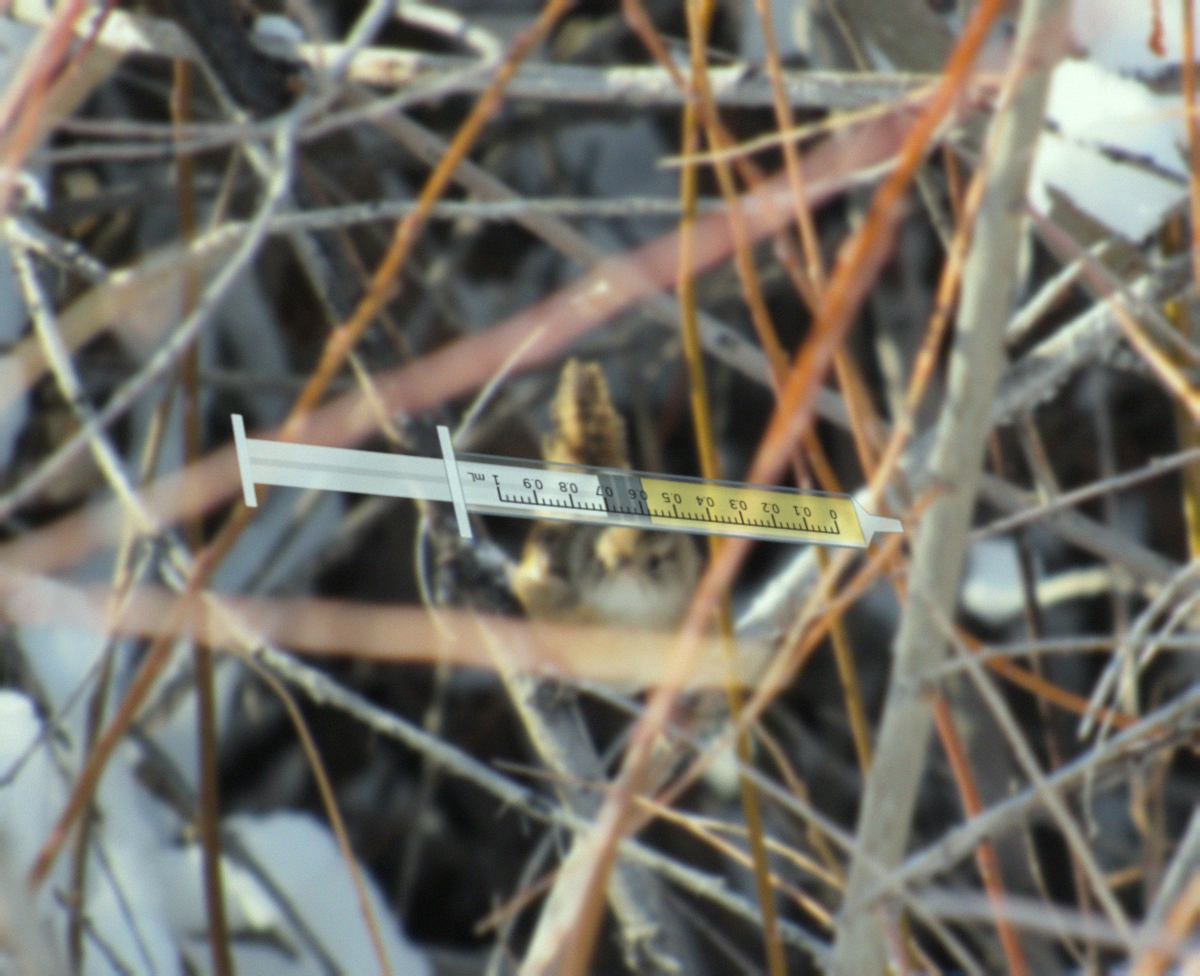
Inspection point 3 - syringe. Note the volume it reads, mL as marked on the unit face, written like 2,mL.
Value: 0.58,mL
